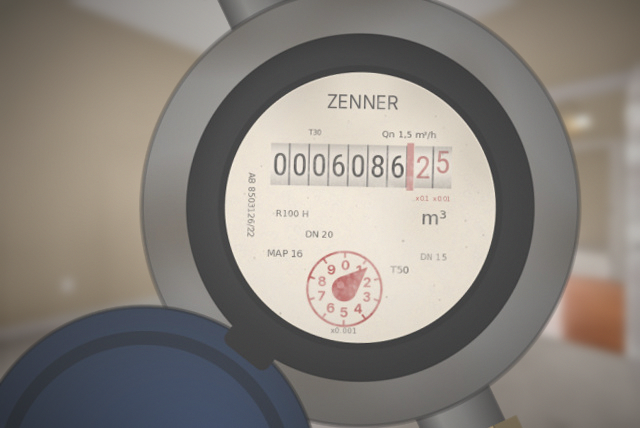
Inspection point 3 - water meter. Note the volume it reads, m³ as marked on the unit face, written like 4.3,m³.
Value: 6086.251,m³
